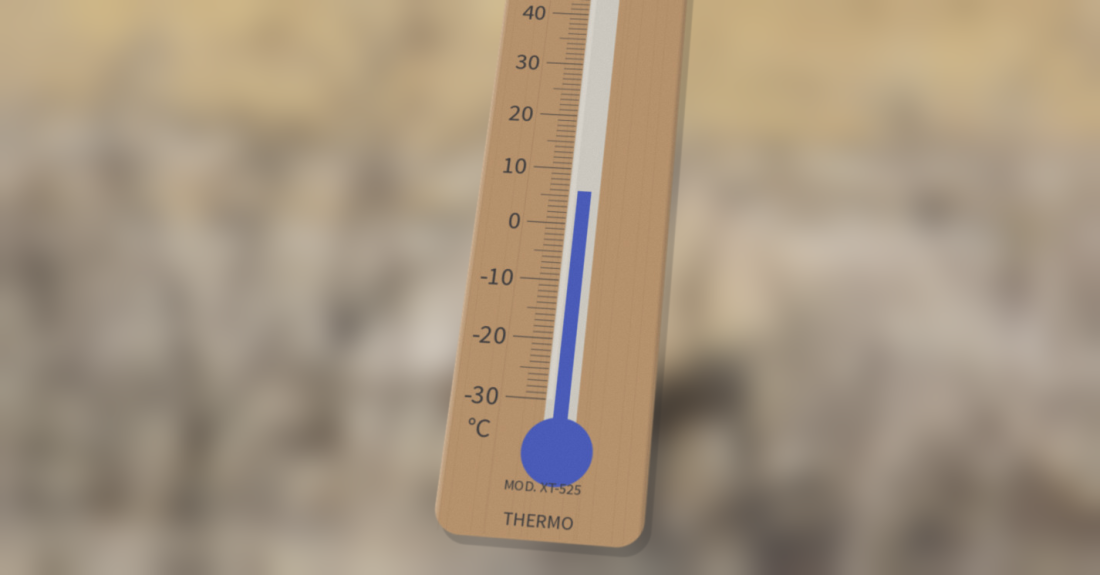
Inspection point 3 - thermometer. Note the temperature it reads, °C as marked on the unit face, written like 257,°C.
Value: 6,°C
